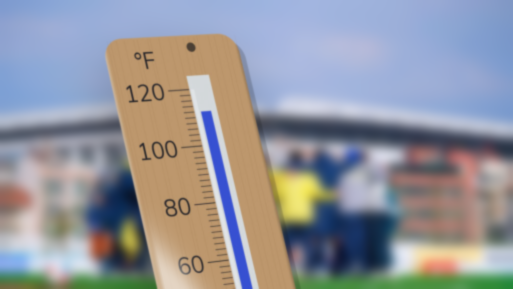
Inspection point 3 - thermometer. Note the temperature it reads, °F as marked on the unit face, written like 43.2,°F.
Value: 112,°F
